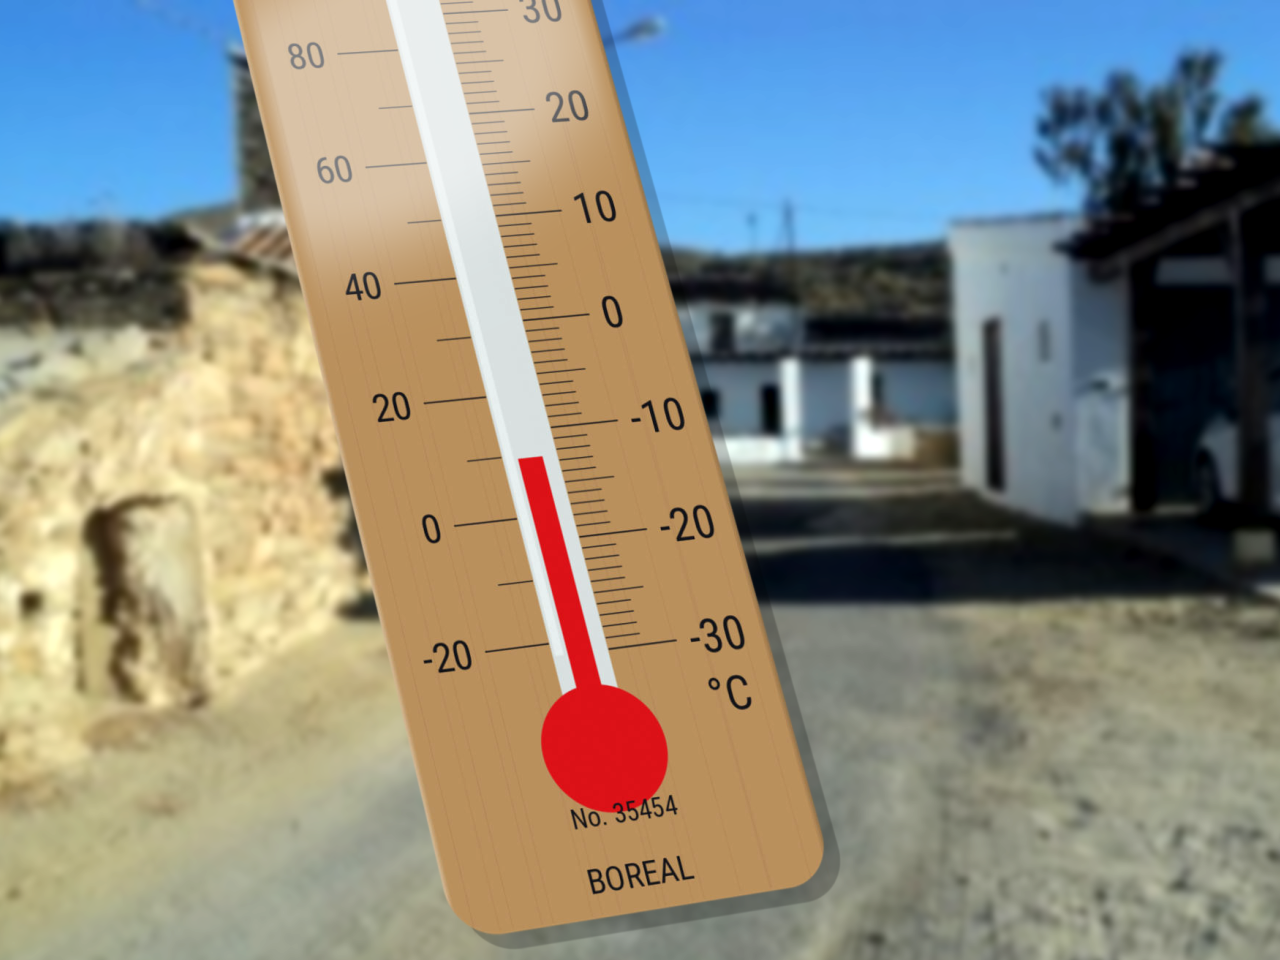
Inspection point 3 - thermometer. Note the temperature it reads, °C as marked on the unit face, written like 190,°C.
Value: -12.5,°C
